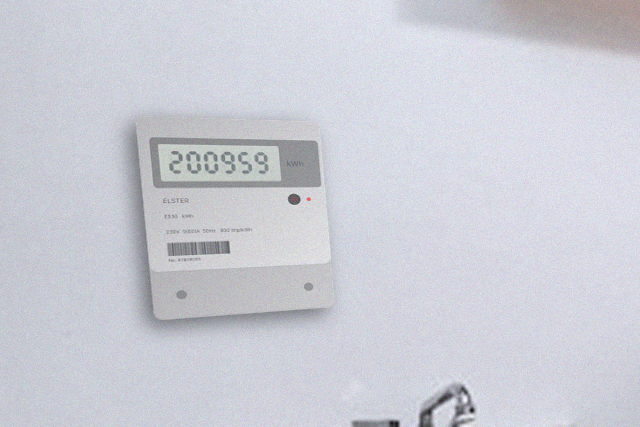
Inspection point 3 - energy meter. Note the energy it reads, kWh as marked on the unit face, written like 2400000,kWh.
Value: 200959,kWh
